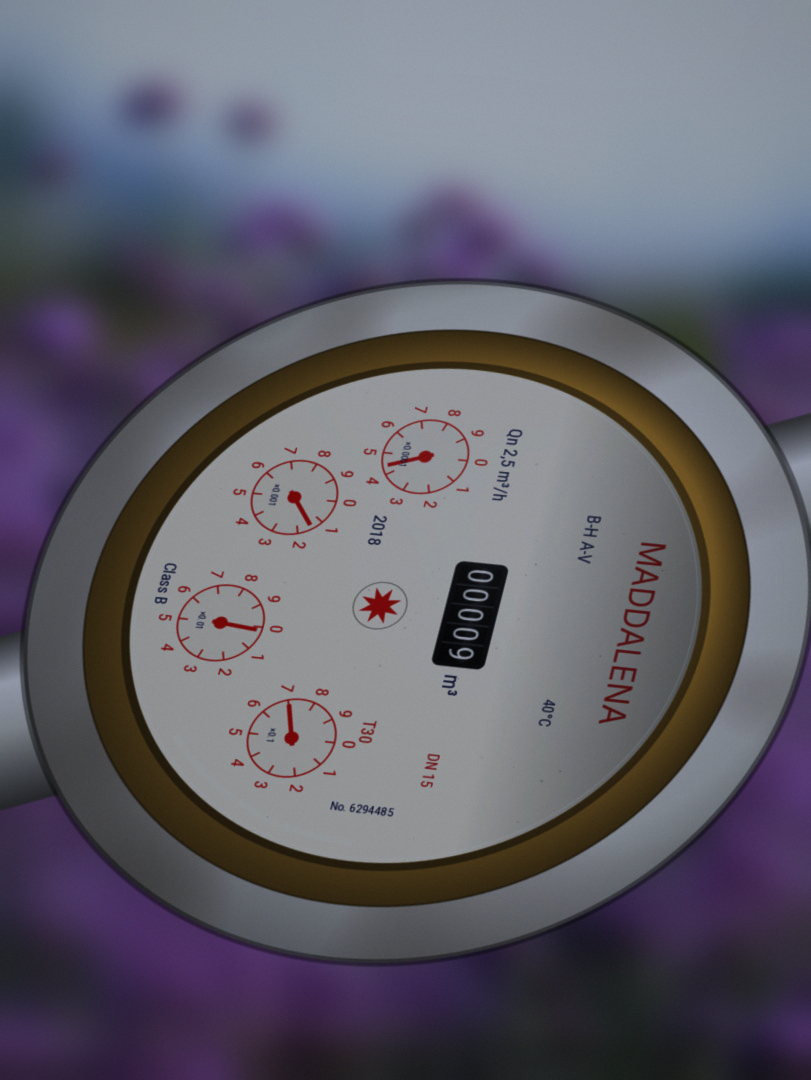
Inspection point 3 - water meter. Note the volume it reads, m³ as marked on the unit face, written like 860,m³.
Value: 9.7014,m³
